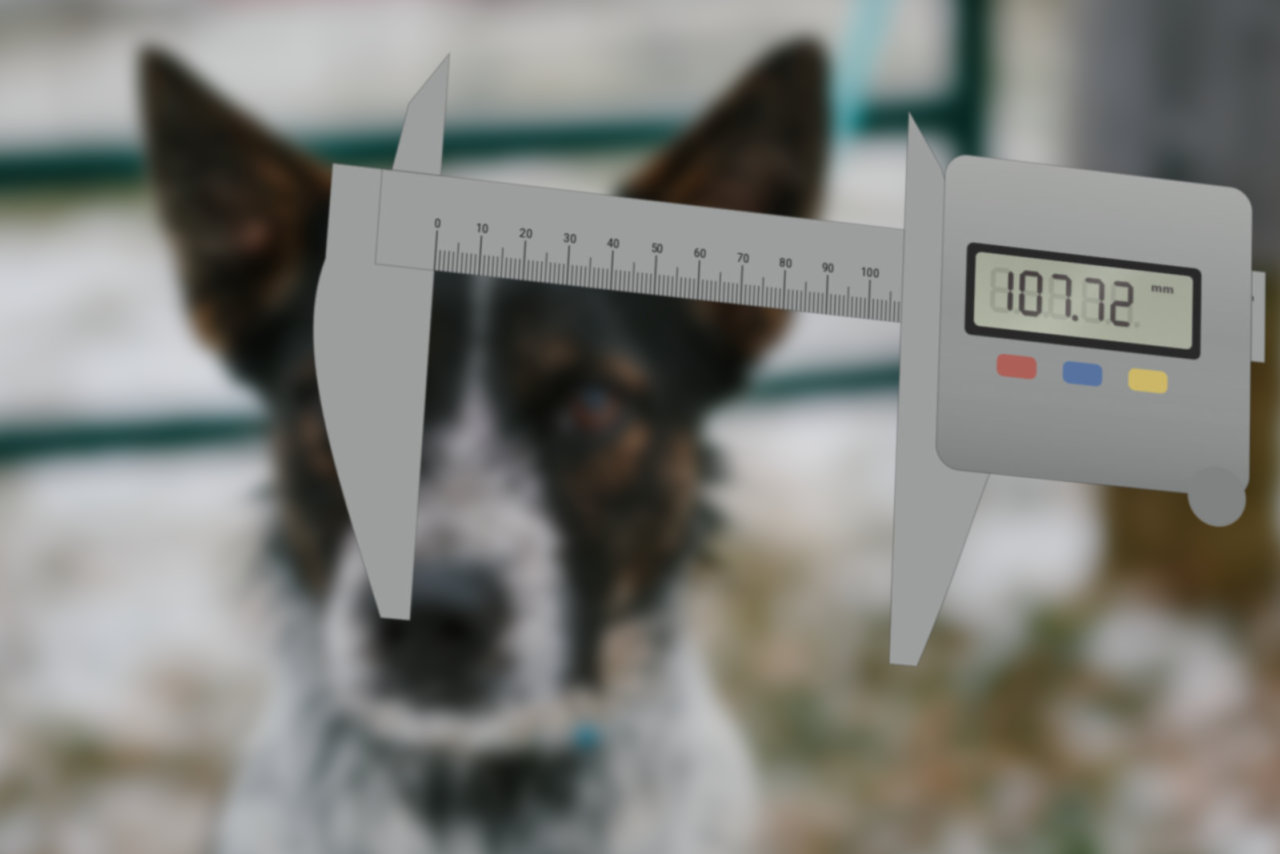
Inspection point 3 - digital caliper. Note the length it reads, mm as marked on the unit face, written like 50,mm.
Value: 107.72,mm
